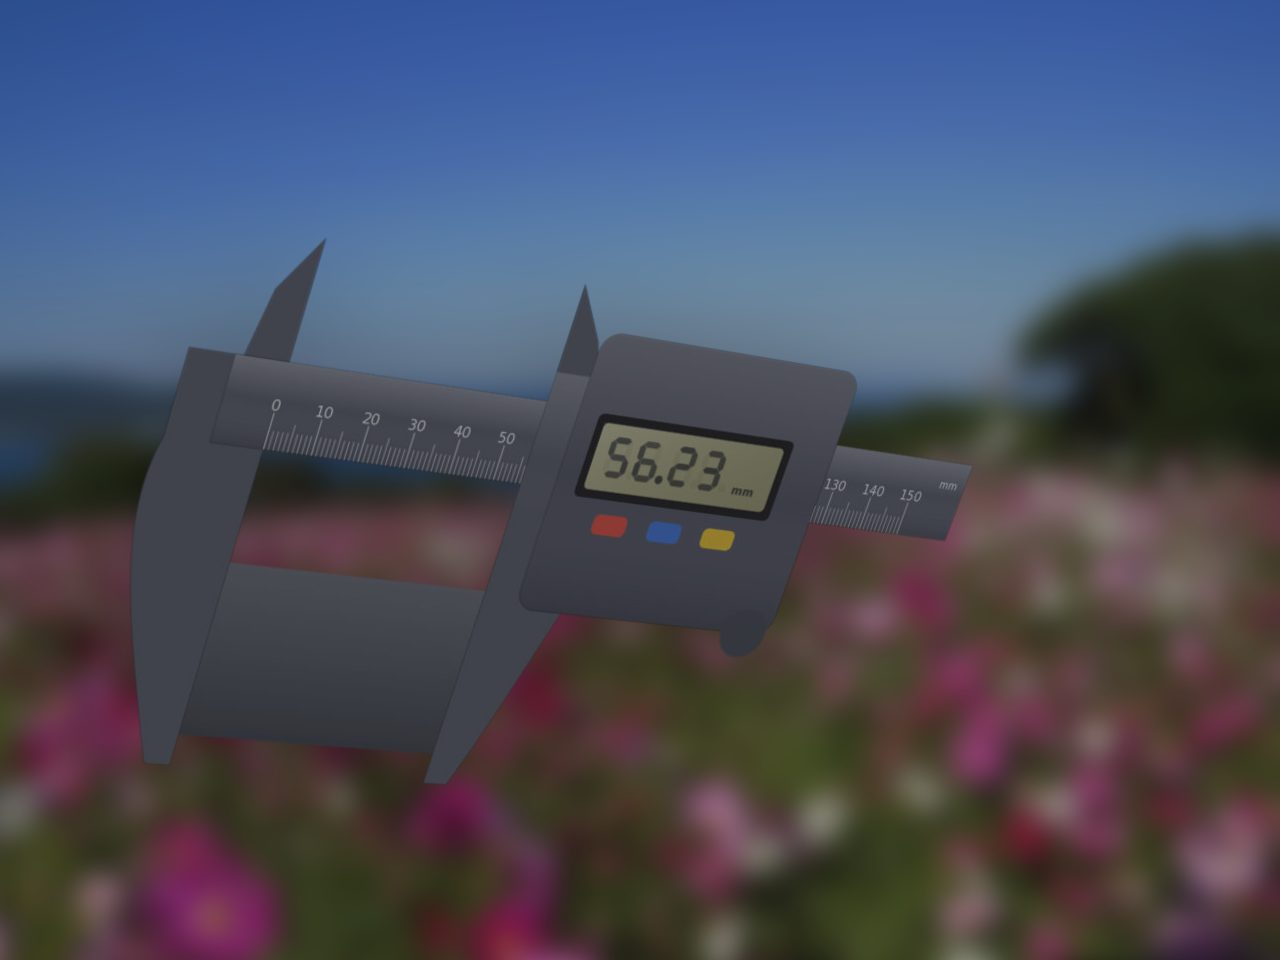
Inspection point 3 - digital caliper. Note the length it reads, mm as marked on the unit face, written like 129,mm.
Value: 56.23,mm
